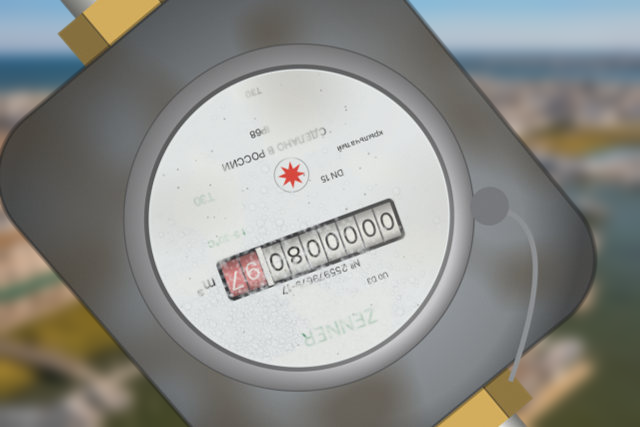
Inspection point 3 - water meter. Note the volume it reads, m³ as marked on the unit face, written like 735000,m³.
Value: 80.97,m³
